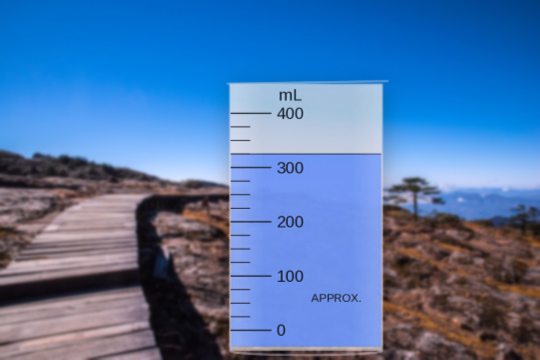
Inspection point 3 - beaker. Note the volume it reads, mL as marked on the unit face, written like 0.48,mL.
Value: 325,mL
